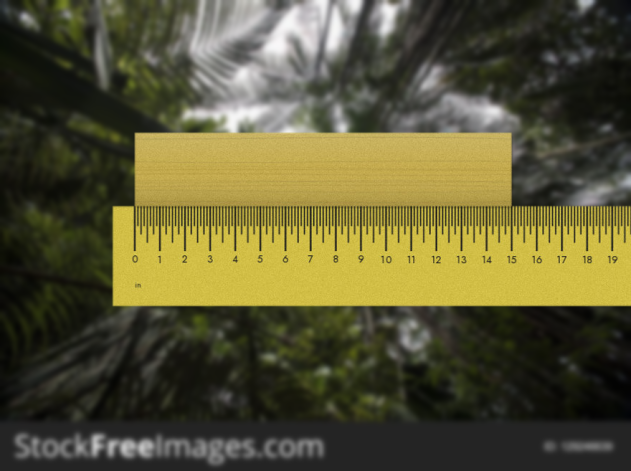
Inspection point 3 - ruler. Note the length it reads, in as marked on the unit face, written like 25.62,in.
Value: 15,in
